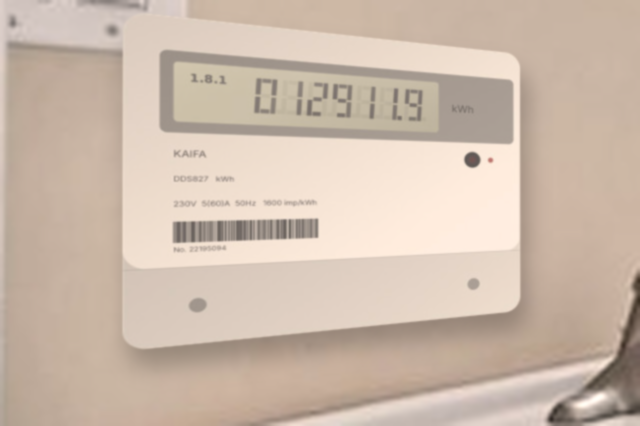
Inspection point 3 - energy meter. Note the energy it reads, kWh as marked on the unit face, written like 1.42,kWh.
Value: 12911.9,kWh
